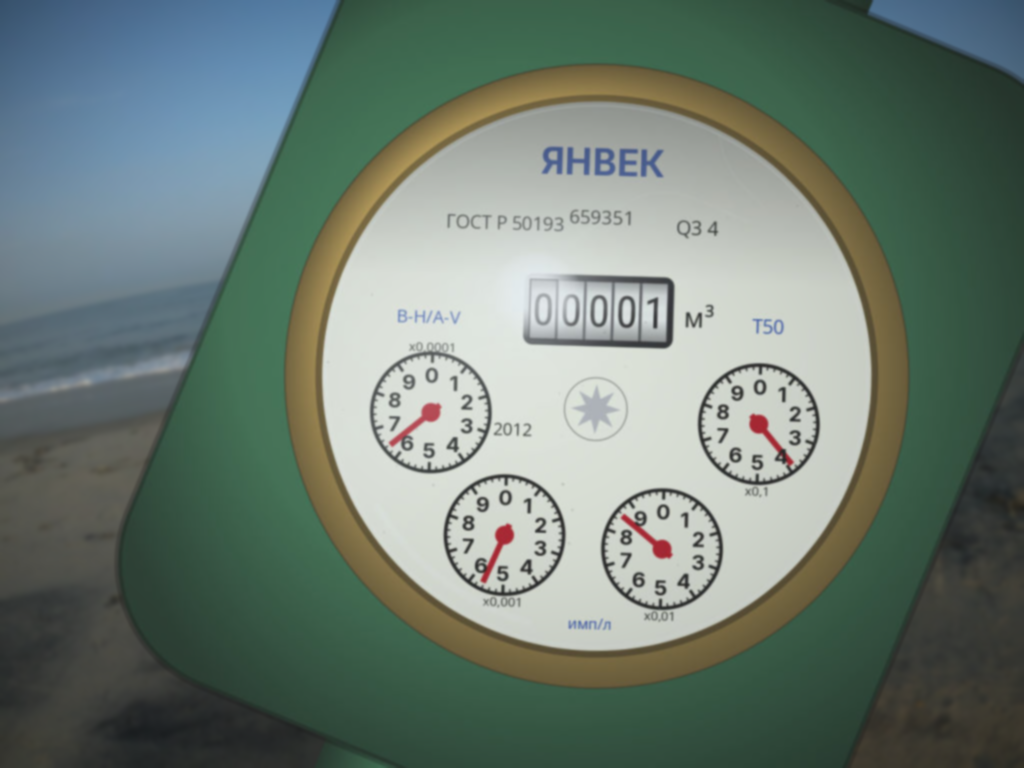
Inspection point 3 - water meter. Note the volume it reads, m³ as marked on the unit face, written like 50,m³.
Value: 1.3856,m³
